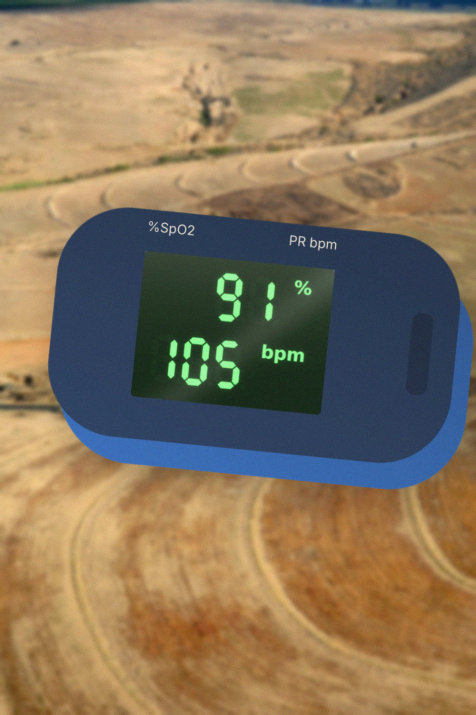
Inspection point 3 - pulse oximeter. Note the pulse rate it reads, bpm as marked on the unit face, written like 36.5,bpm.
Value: 105,bpm
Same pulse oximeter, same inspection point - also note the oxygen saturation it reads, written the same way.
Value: 91,%
